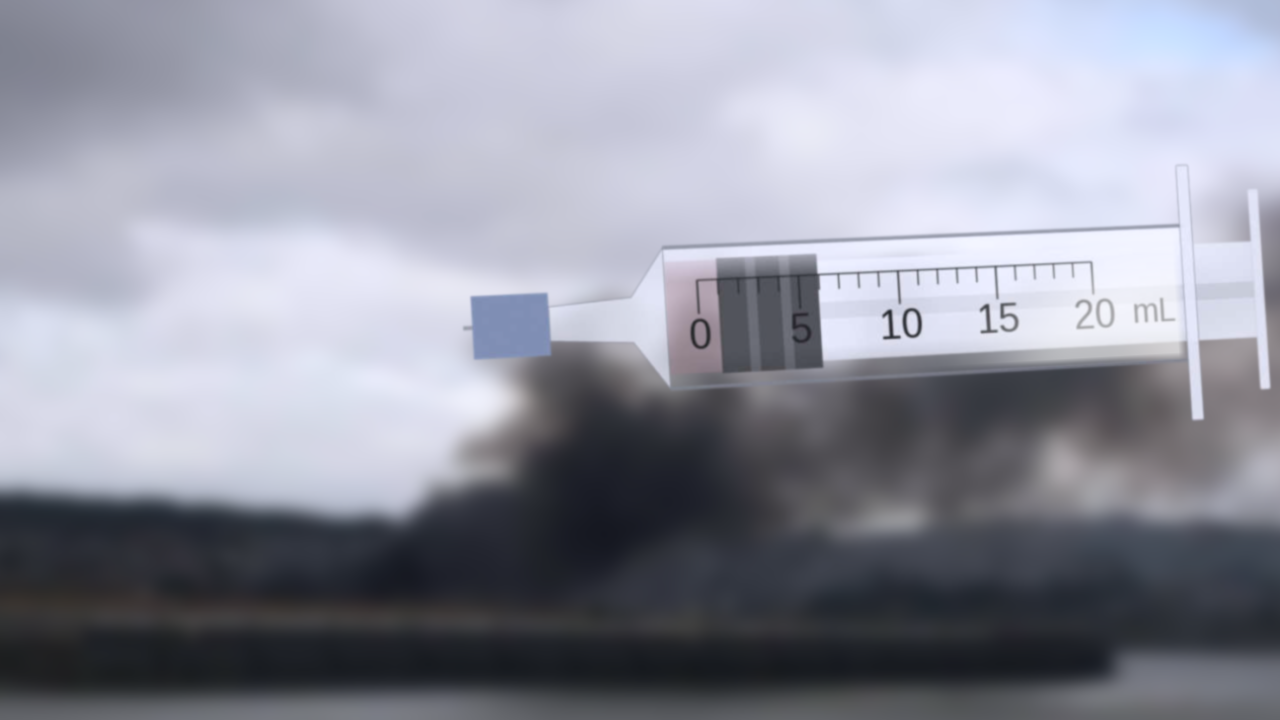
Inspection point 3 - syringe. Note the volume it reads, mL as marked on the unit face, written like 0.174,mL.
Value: 1,mL
